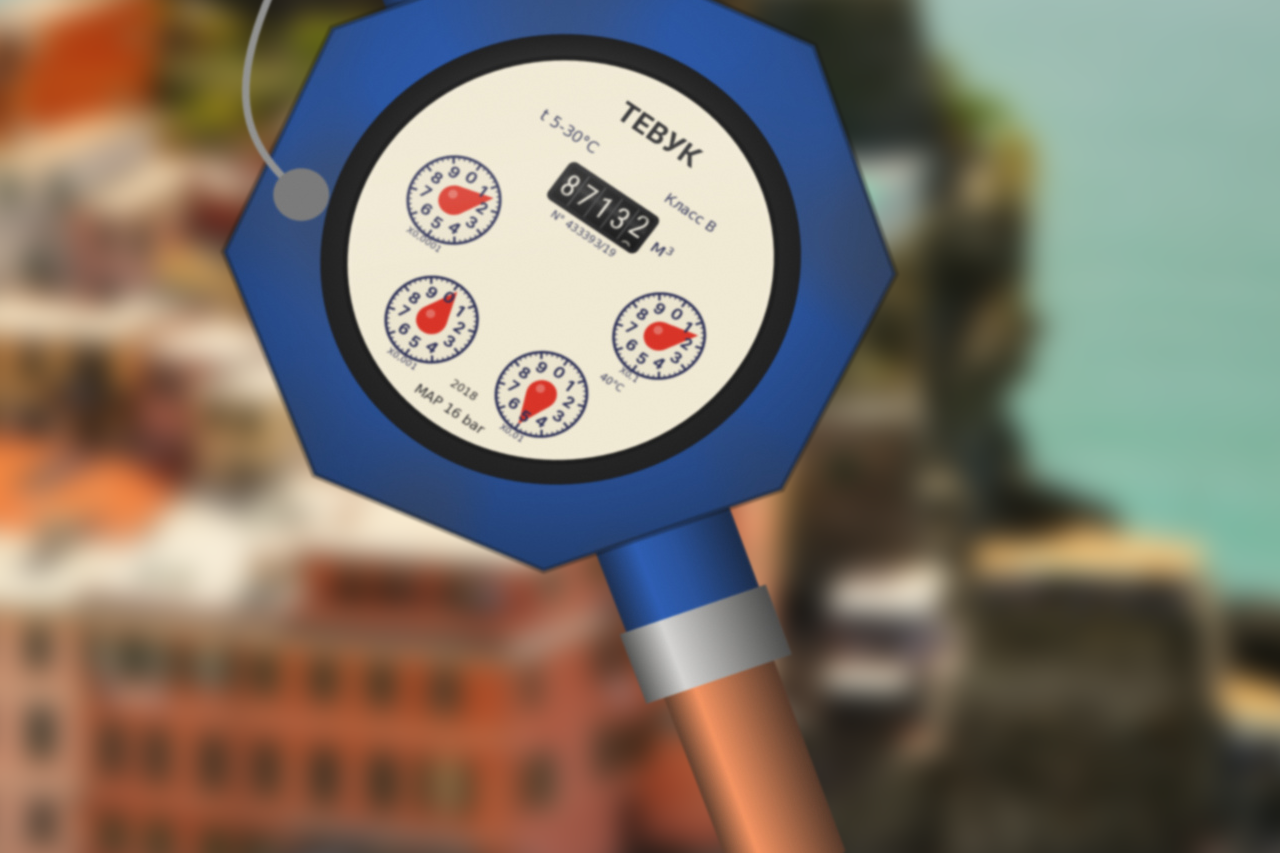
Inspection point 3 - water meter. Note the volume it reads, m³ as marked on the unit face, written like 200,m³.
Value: 87132.1501,m³
